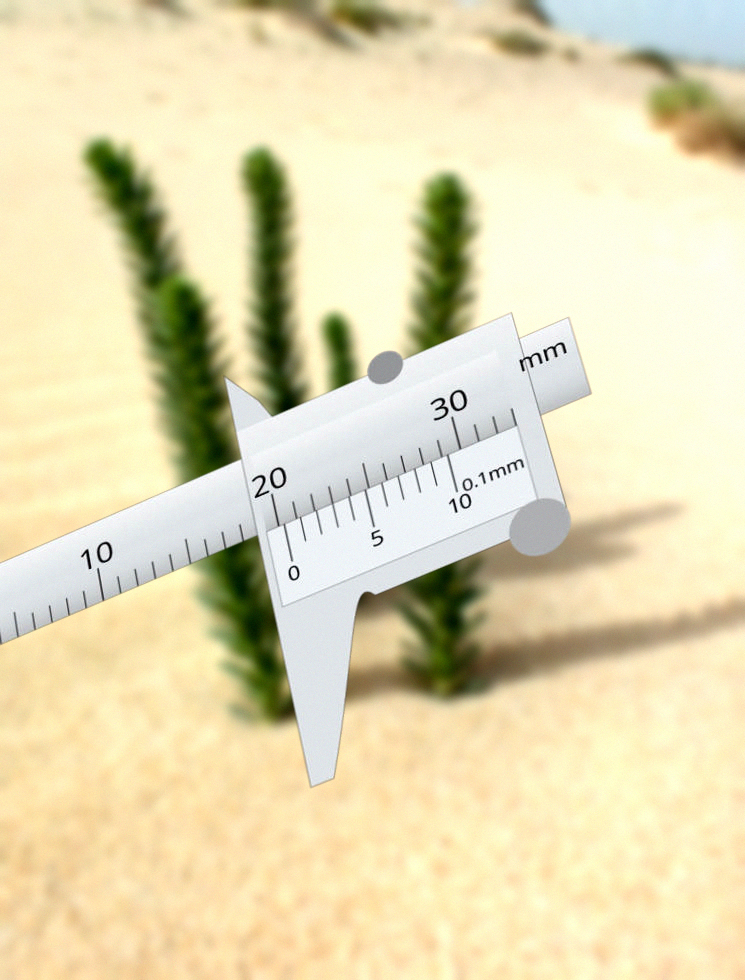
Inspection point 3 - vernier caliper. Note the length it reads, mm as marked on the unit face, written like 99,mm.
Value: 20.3,mm
